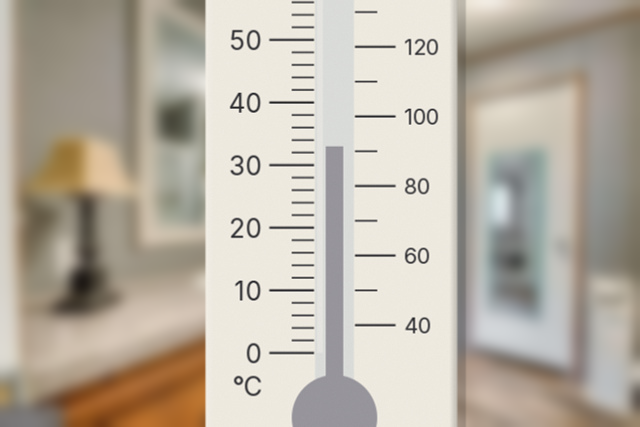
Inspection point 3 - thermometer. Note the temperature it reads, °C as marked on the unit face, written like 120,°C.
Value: 33,°C
